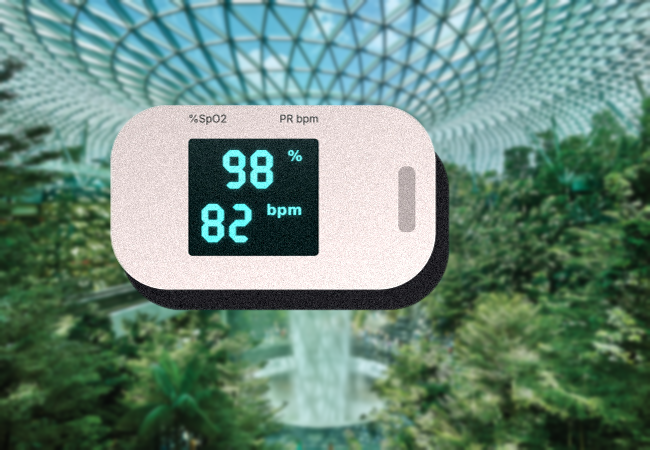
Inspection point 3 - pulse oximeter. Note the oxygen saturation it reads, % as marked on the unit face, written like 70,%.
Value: 98,%
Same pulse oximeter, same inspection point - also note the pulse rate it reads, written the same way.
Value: 82,bpm
